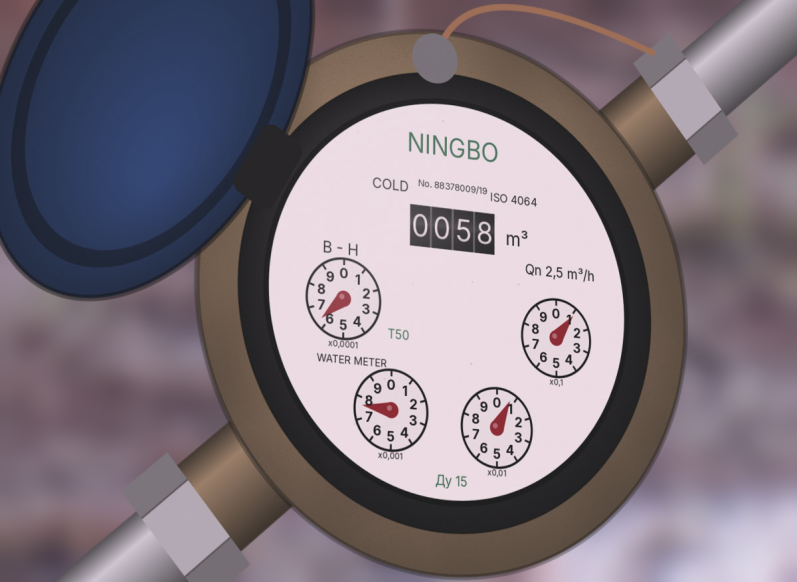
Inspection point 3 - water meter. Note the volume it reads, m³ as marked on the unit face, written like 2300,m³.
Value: 58.1076,m³
